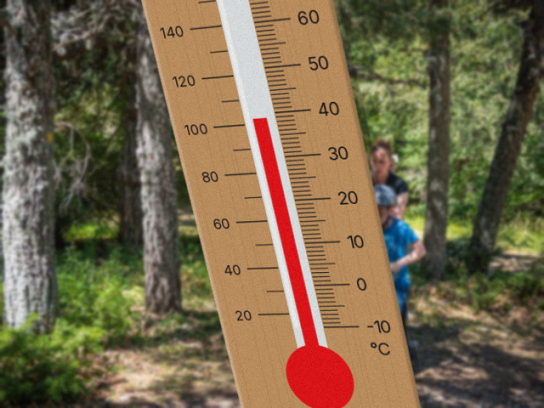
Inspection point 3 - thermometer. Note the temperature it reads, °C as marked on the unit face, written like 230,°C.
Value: 39,°C
